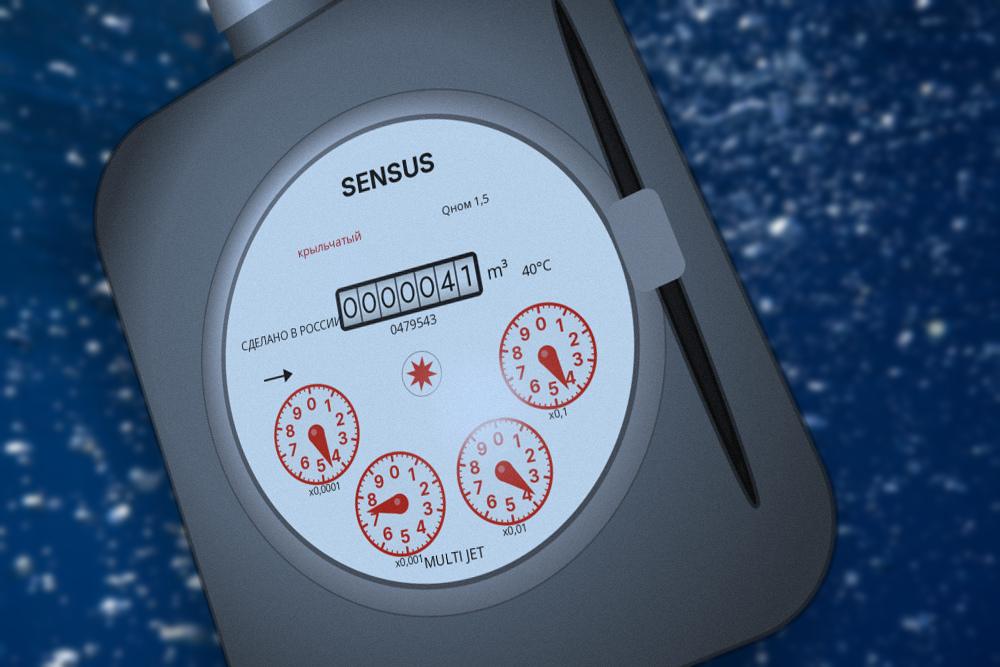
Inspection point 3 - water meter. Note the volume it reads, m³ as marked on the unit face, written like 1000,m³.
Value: 41.4374,m³
